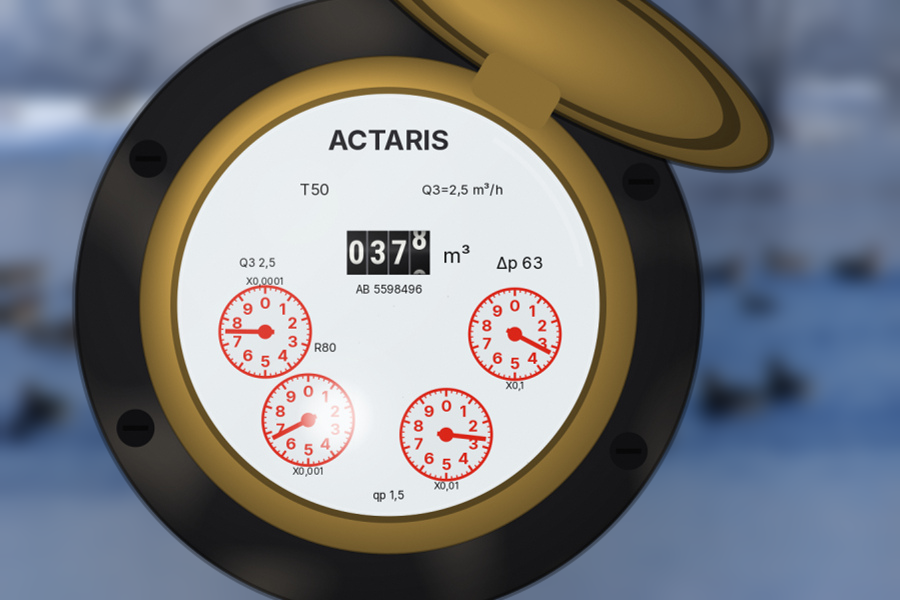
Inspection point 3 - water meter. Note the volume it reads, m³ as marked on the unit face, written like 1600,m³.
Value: 378.3267,m³
